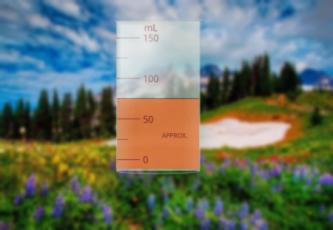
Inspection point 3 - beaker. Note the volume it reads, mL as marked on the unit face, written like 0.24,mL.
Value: 75,mL
